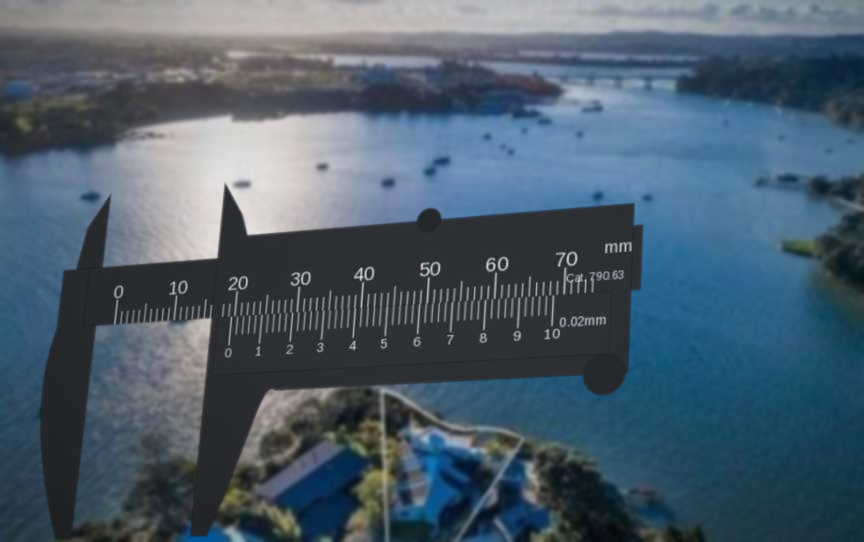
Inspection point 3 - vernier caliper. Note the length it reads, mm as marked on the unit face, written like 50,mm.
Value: 19.5,mm
